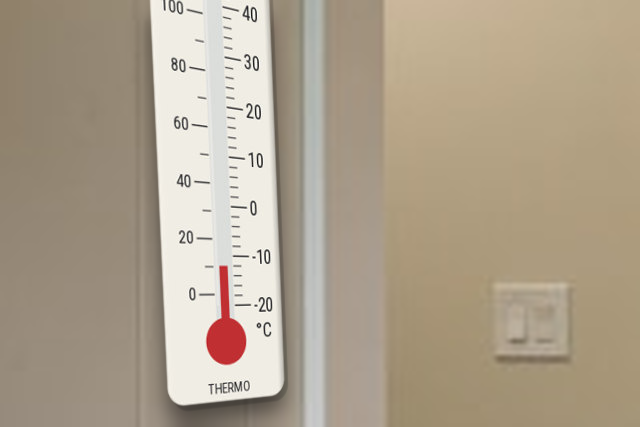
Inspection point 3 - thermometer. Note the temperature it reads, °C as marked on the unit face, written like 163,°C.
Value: -12,°C
